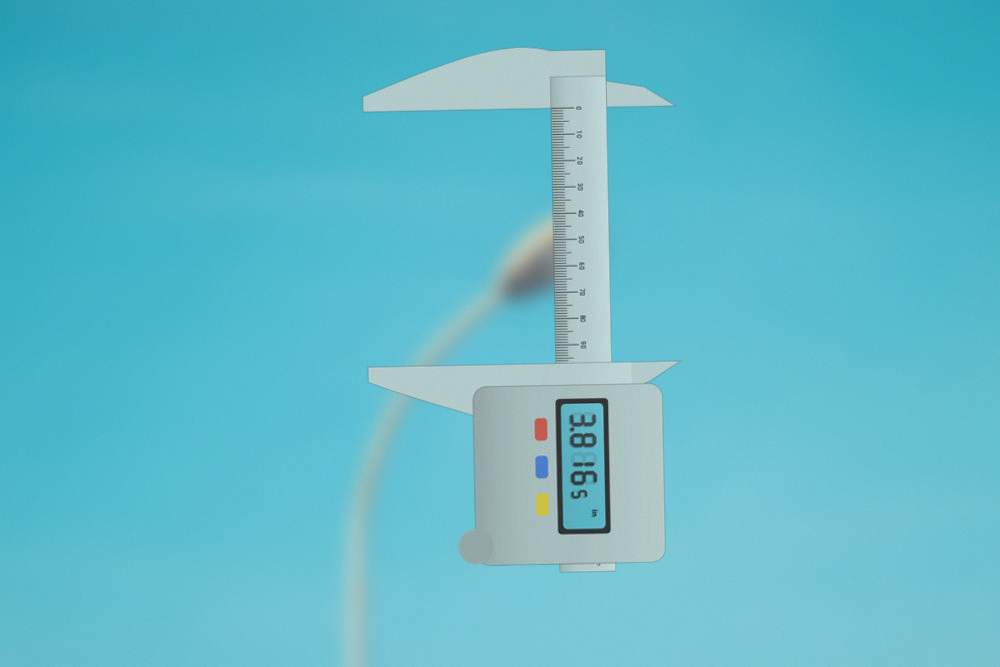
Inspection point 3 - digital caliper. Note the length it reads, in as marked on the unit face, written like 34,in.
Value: 3.8165,in
